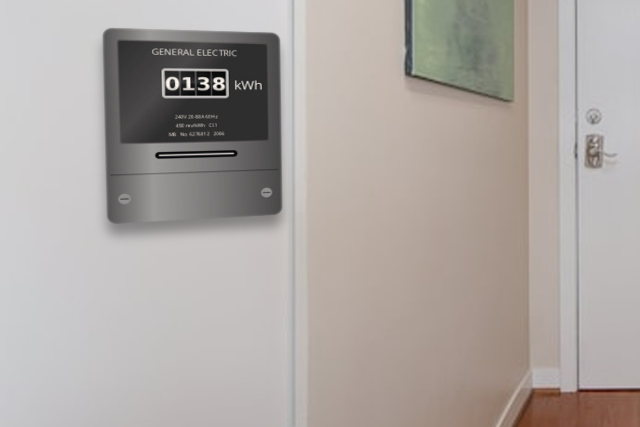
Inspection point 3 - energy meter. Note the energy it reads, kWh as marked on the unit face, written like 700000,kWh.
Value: 138,kWh
